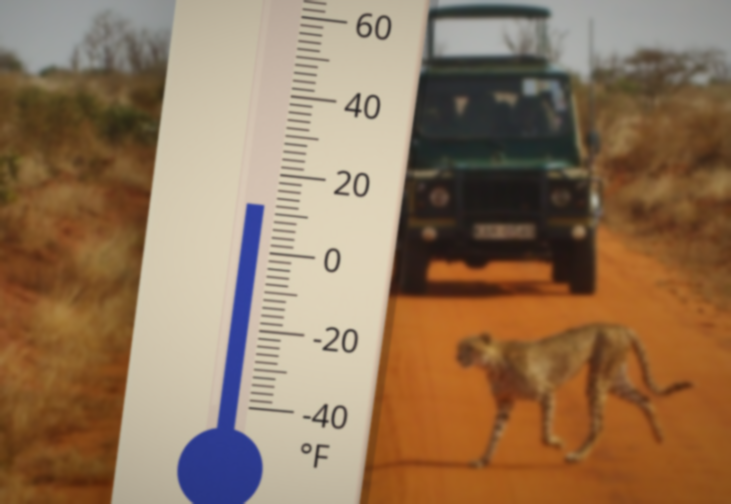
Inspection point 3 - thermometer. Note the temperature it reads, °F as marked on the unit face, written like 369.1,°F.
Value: 12,°F
